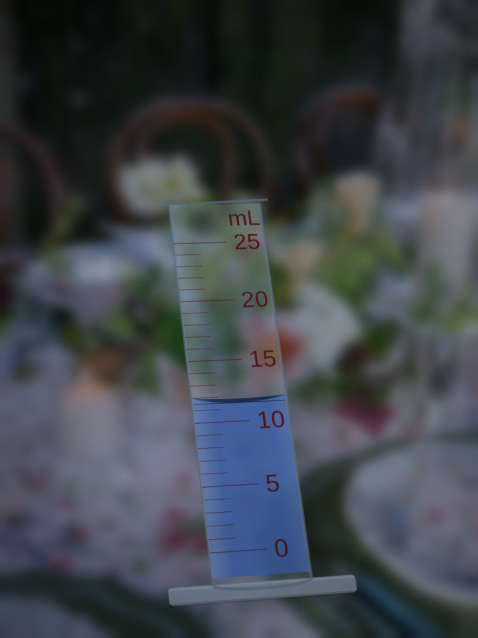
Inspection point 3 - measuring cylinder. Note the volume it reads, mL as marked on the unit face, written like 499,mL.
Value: 11.5,mL
